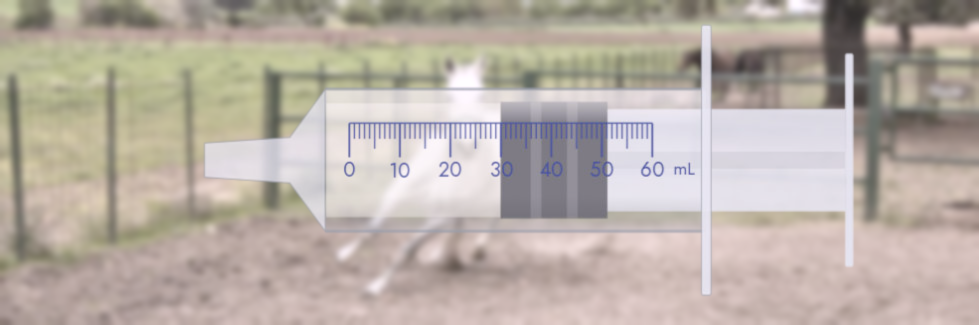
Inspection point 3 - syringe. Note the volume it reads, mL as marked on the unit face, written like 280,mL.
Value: 30,mL
